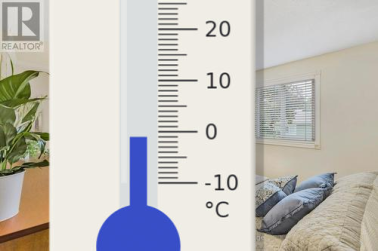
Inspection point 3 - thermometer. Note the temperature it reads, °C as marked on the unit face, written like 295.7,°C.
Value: -1,°C
